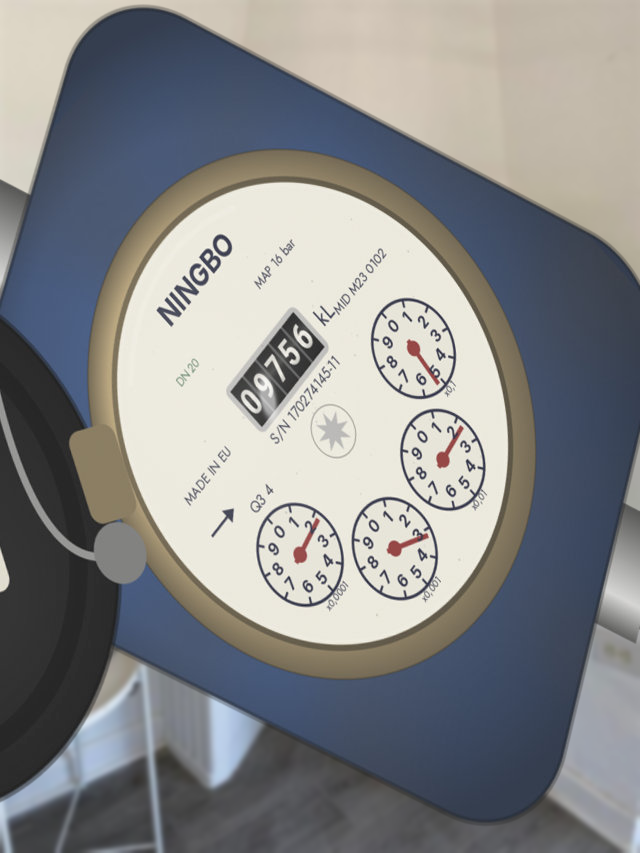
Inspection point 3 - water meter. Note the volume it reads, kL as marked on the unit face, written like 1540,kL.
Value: 9756.5232,kL
